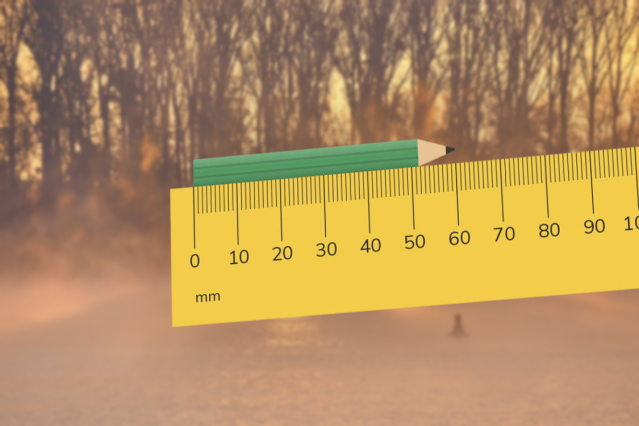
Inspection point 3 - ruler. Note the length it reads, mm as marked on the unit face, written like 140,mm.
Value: 60,mm
